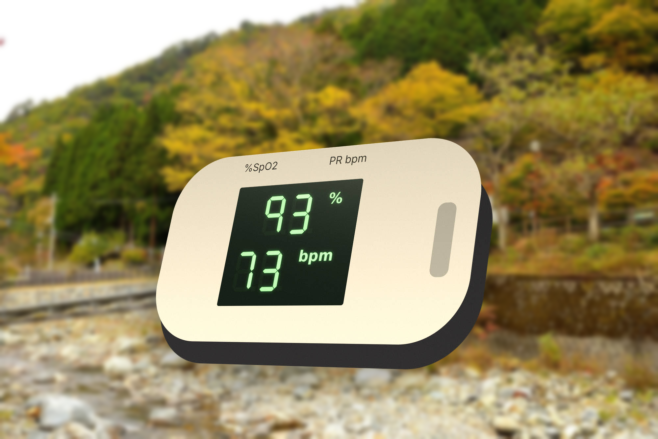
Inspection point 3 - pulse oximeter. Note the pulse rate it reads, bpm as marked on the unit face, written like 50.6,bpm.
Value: 73,bpm
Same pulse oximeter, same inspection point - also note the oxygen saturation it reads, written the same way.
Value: 93,%
